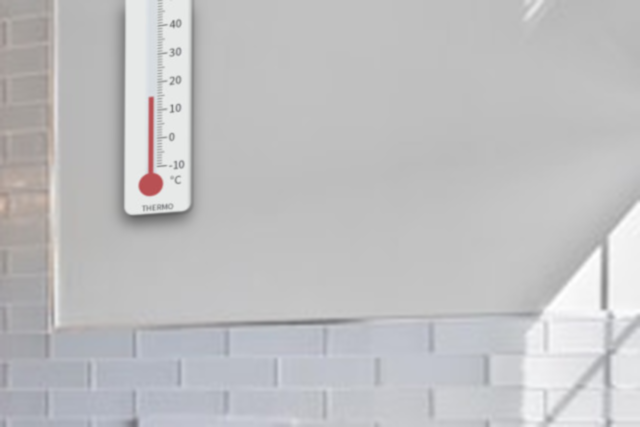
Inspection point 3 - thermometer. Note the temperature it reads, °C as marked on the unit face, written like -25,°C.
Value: 15,°C
